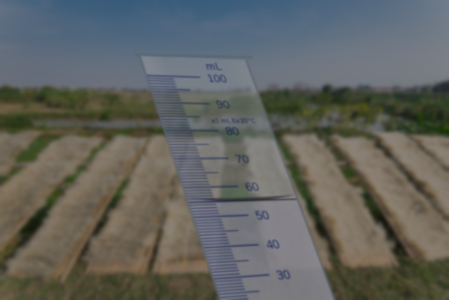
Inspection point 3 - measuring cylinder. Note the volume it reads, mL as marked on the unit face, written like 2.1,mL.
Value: 55,mL
